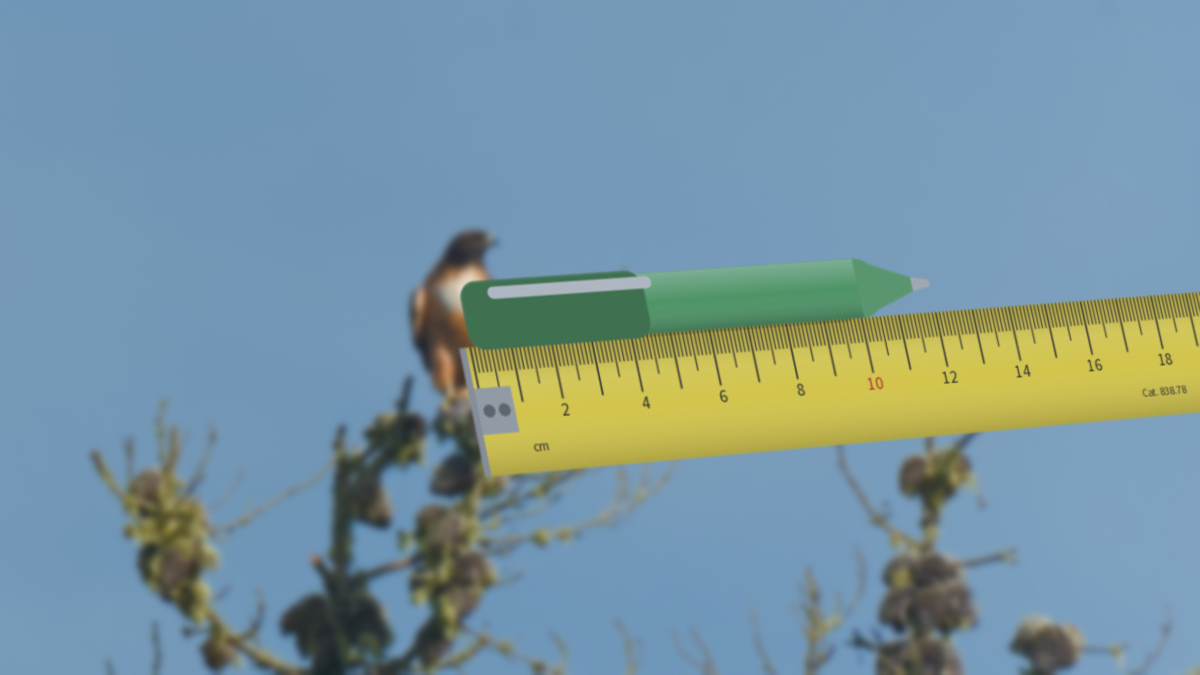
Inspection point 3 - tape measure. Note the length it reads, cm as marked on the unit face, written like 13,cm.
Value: 12,cm
